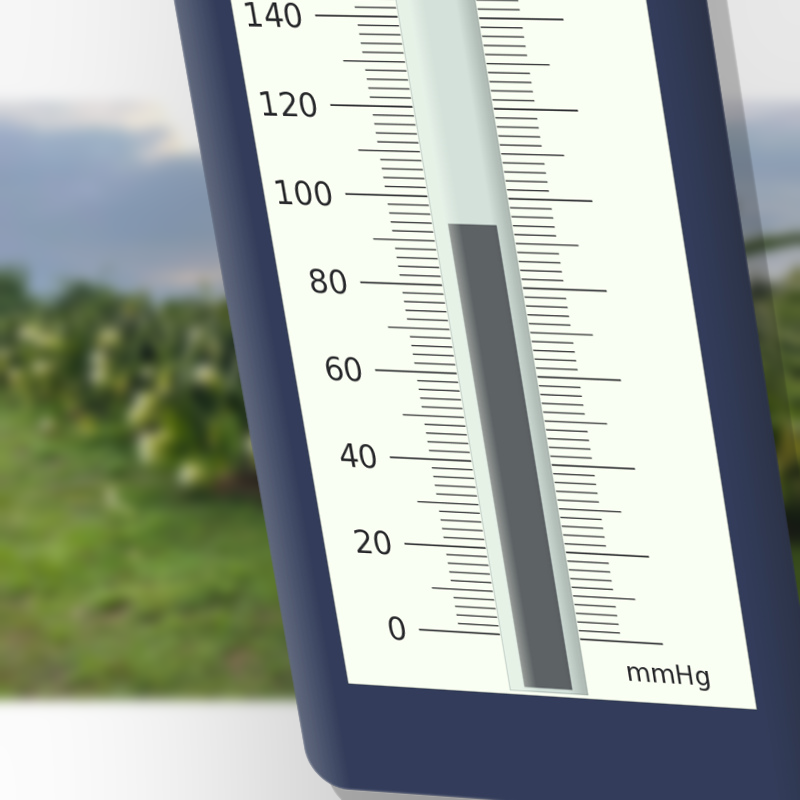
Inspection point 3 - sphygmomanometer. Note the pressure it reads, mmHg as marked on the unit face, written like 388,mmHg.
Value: 94,mmHg
